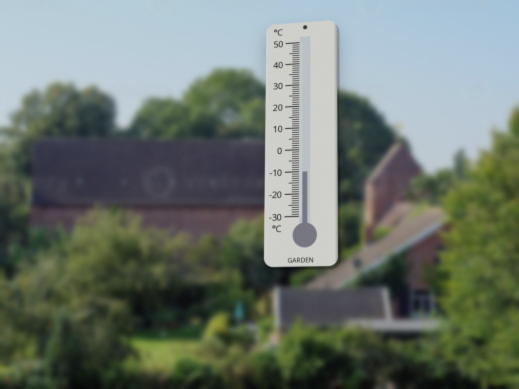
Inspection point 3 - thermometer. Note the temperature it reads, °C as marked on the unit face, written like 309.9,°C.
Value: -10,°C
